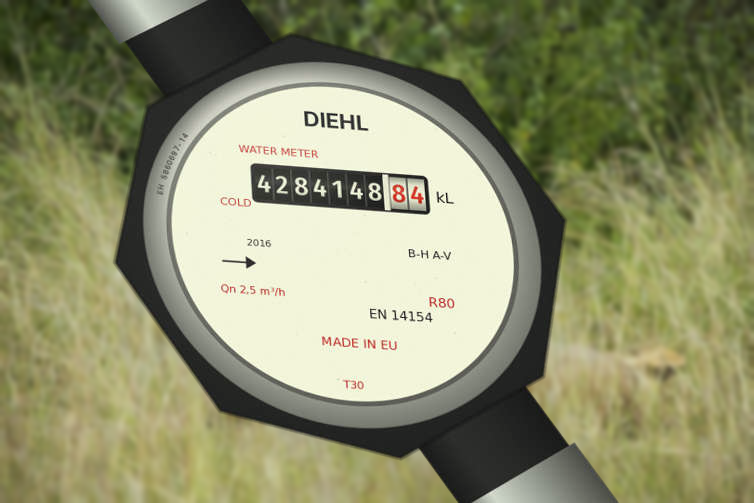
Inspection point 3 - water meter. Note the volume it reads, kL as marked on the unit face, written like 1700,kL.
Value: 4284148.84,kL
